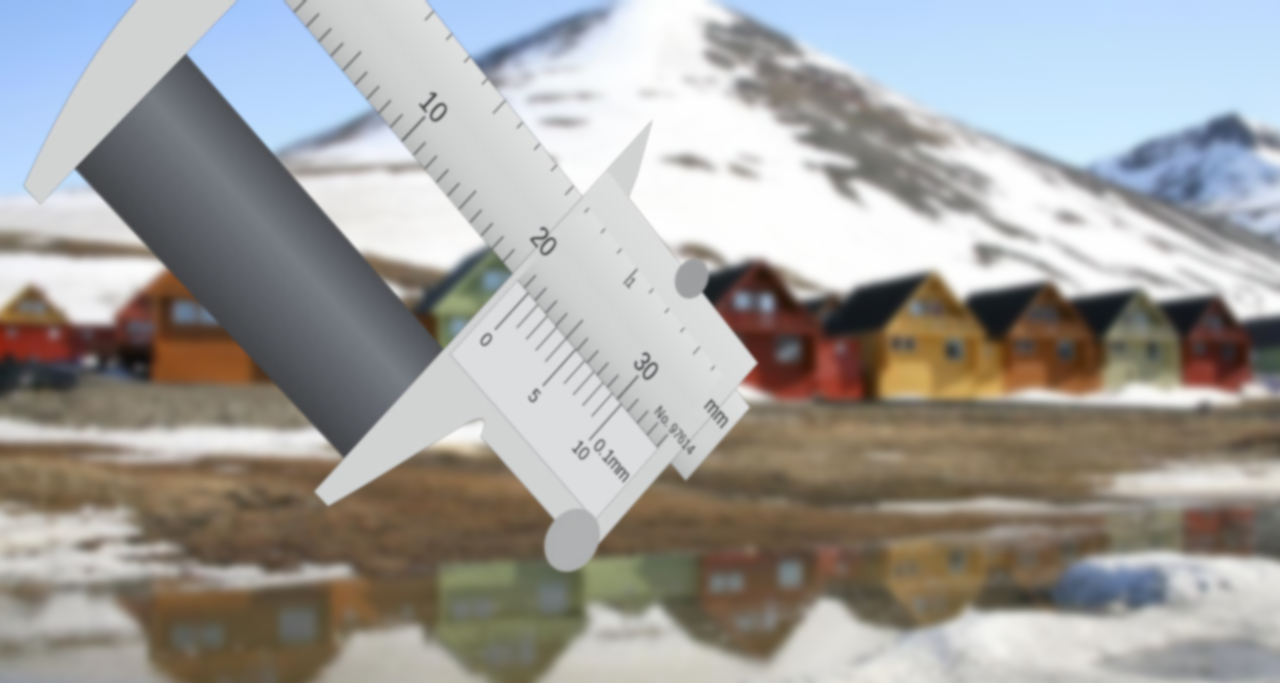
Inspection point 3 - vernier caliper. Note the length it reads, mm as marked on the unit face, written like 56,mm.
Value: 21.4,mm
